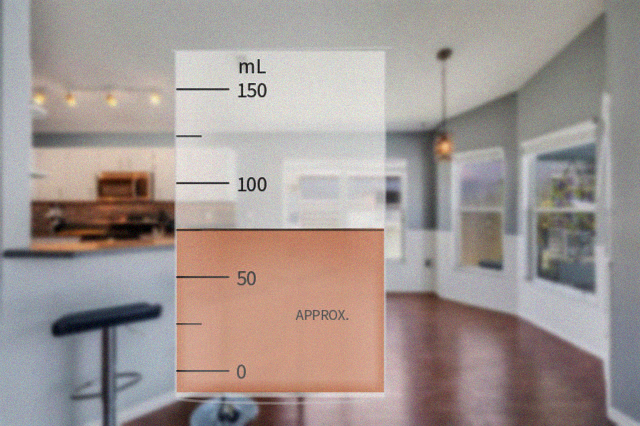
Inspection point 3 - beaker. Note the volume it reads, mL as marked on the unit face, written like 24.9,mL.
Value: 75,mL
